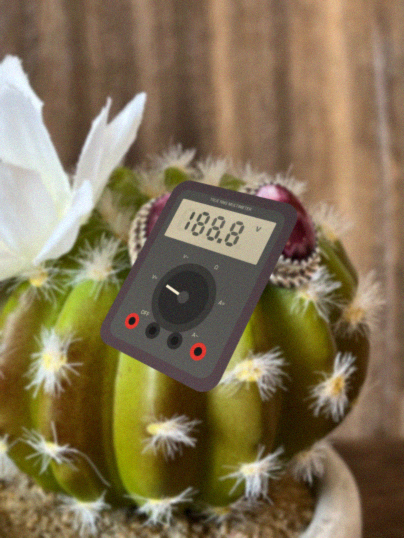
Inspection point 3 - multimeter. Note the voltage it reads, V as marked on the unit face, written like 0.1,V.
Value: 188.8,V
